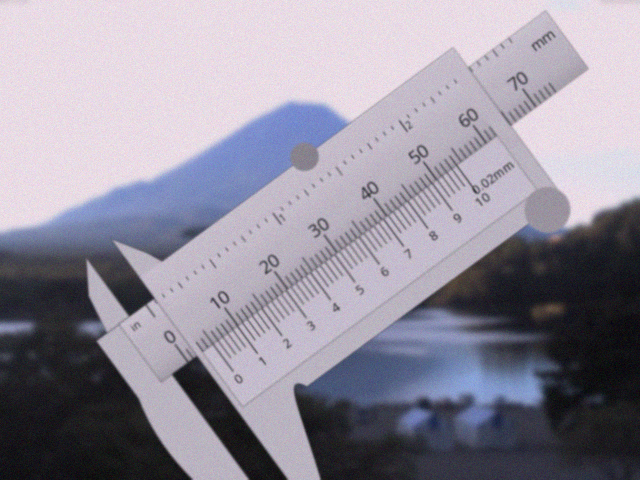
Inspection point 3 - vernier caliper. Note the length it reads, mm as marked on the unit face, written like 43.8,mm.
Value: 5.0,mm
